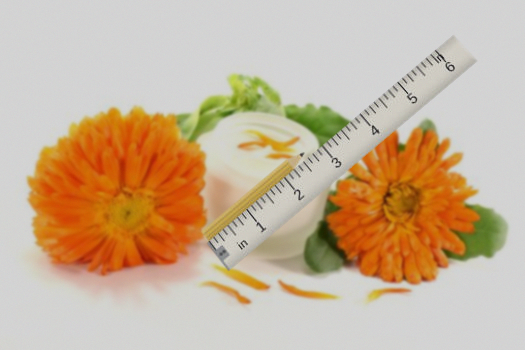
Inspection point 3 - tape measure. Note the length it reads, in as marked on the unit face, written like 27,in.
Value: 2.625,in
